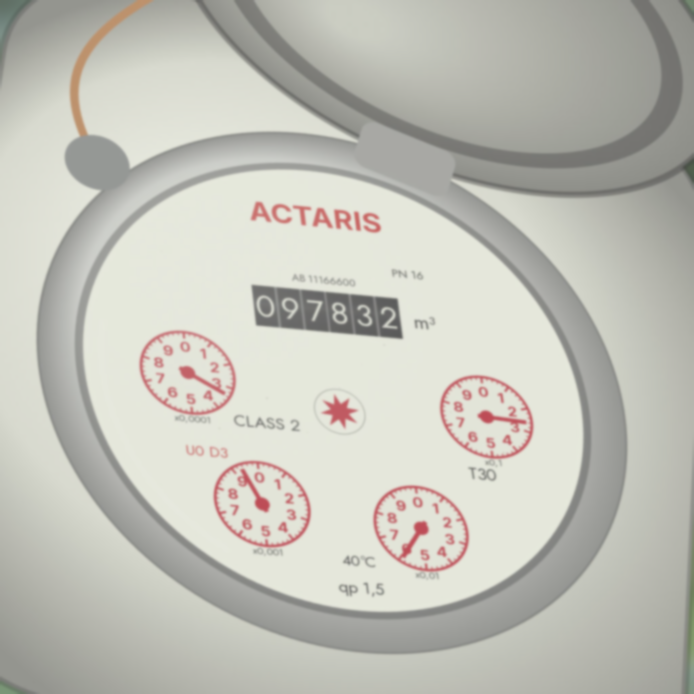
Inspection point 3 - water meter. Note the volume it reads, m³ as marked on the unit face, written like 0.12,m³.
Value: 97832.2593,m³
